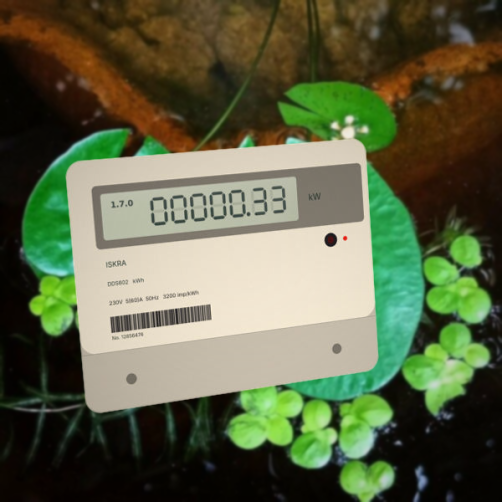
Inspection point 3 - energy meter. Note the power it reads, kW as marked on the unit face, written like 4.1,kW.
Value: 0.33,kW
